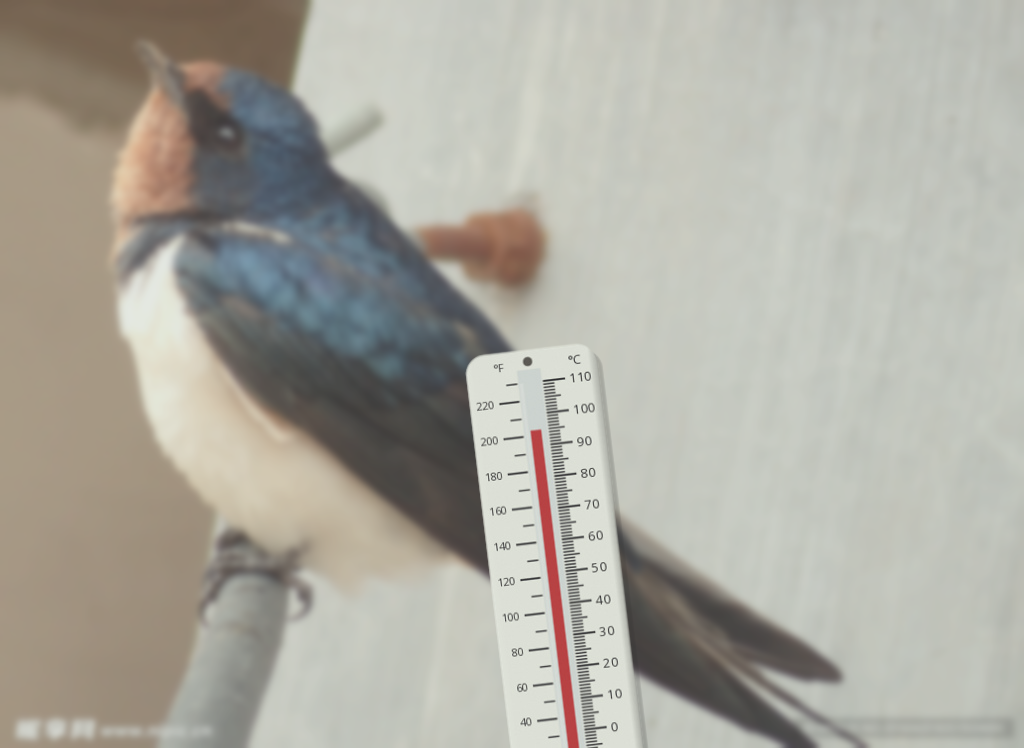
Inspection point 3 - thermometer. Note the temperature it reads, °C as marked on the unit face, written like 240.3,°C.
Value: 95,°C
